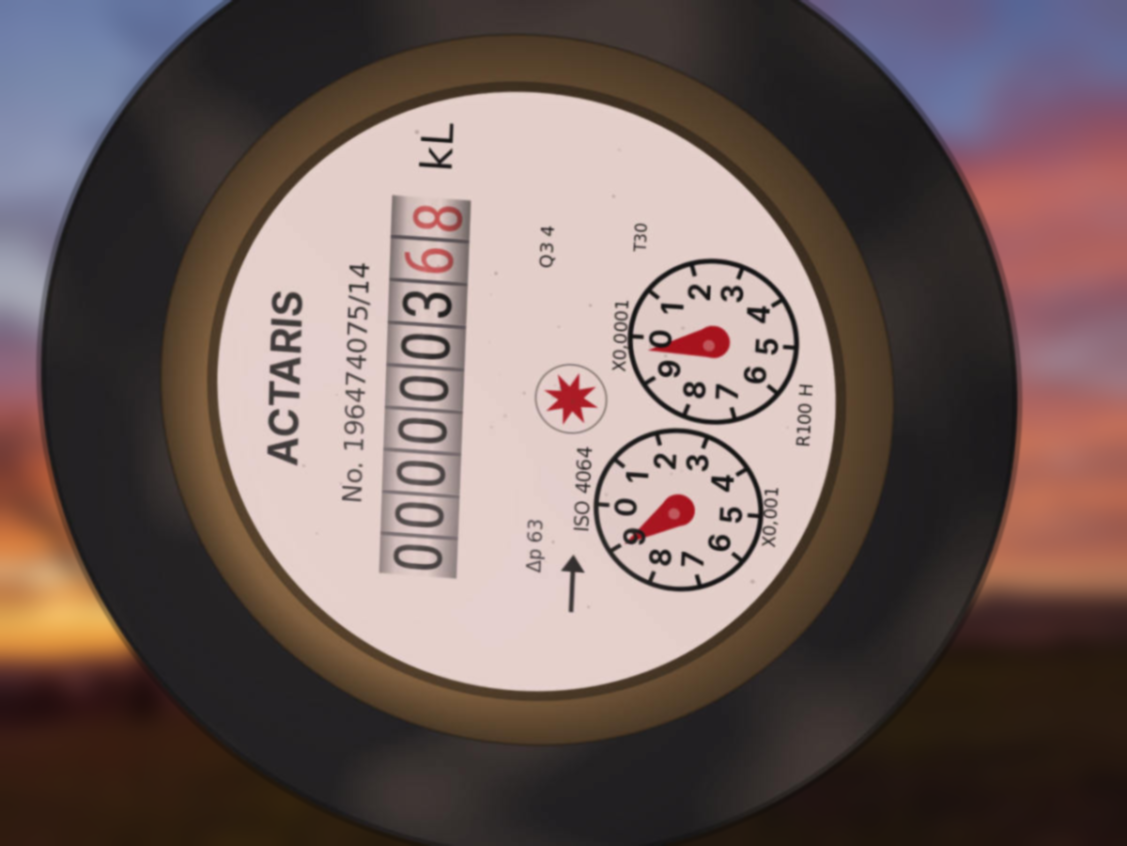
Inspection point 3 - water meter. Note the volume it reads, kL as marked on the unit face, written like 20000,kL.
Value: 3.6789,kL
